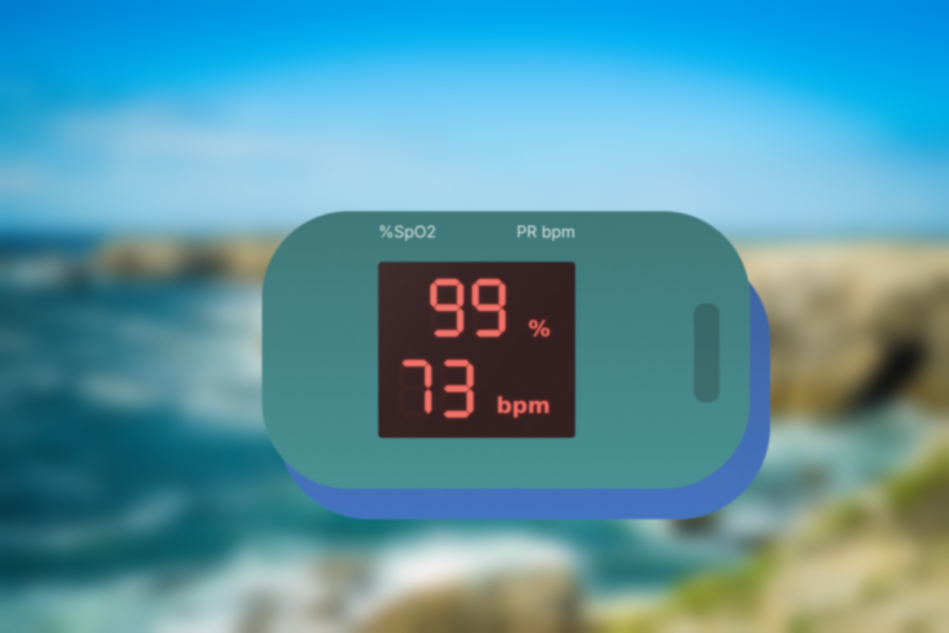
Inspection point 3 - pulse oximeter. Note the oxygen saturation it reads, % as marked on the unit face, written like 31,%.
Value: 99,%
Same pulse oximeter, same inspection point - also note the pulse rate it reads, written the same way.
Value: 73,bpm
